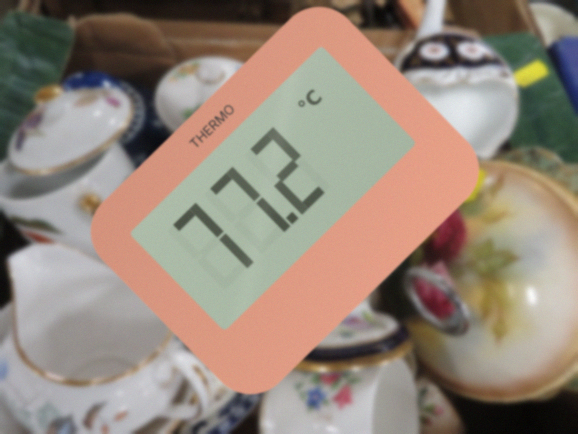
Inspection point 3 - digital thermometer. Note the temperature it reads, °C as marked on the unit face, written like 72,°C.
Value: 77.2,°C
